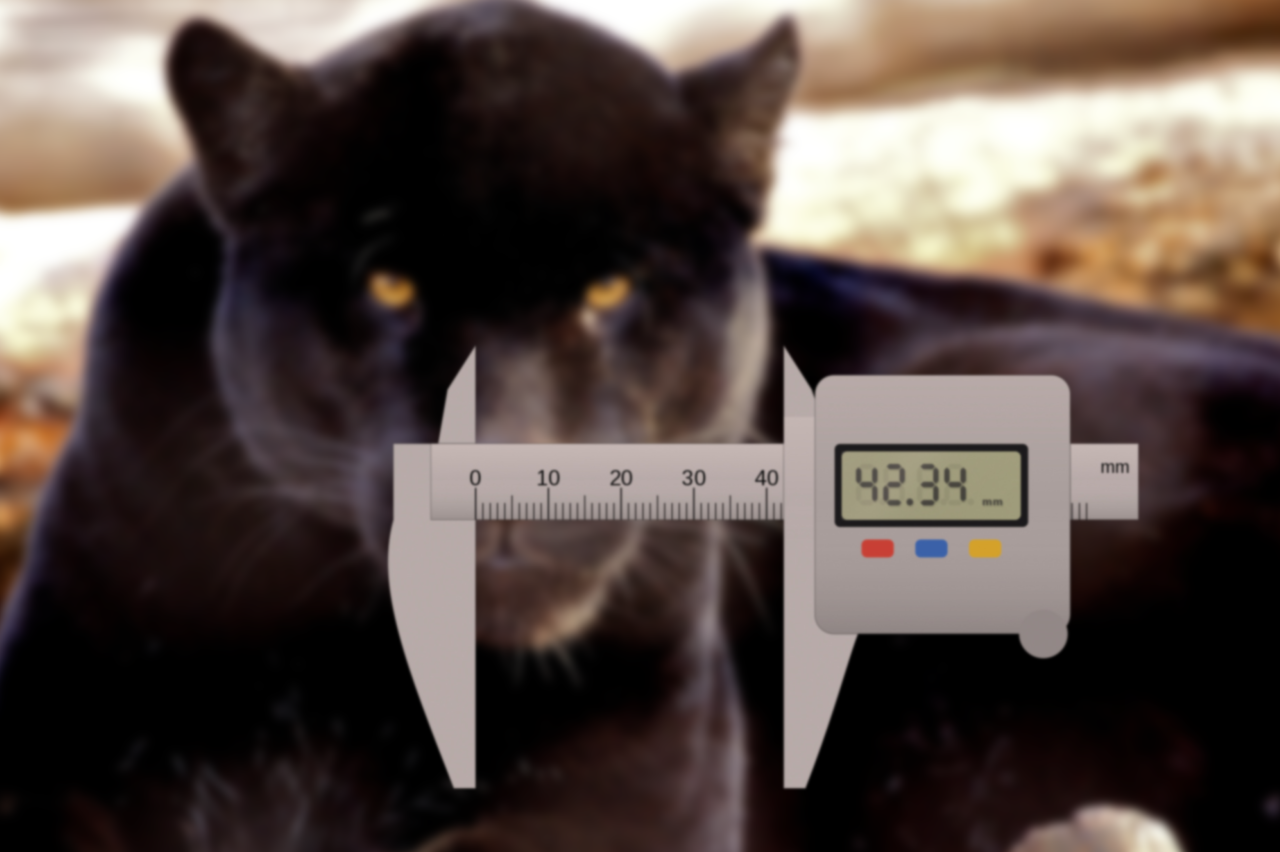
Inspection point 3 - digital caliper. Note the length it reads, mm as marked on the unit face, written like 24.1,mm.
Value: 42.34,mm
